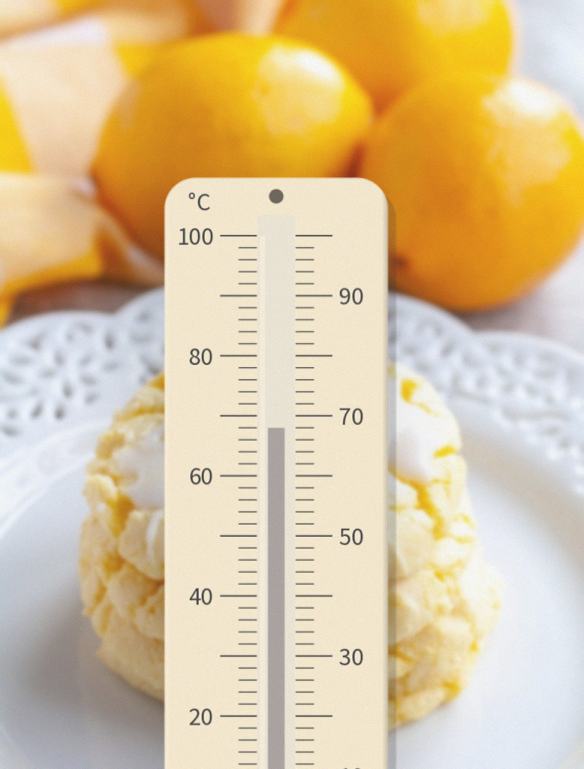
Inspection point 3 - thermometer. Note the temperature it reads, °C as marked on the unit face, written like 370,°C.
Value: 68,°C
